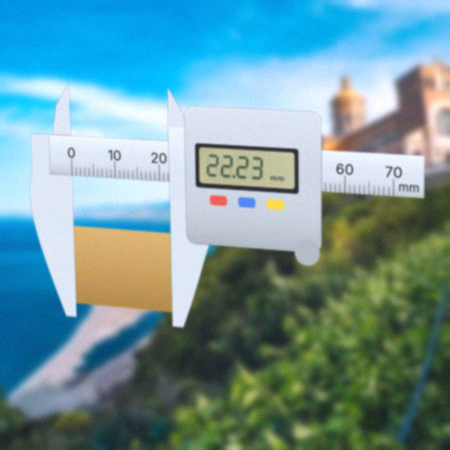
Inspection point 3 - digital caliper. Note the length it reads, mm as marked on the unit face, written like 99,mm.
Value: 22.23,mm
